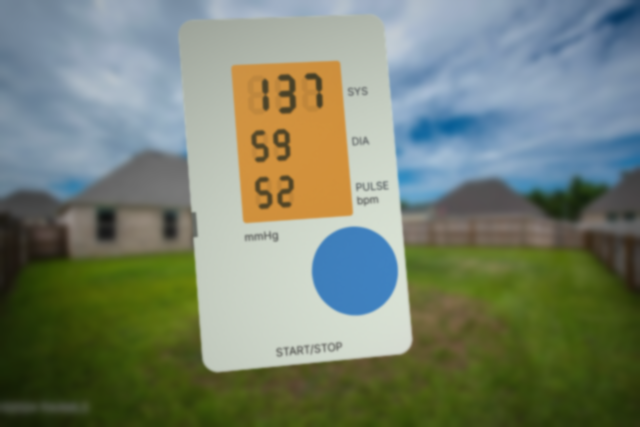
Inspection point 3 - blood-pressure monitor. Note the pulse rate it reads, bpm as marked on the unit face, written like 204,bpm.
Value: 52,bpm
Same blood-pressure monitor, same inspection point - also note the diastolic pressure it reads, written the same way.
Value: 59,mmHg
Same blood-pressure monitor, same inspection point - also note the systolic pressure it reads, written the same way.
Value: 137,mmHg
